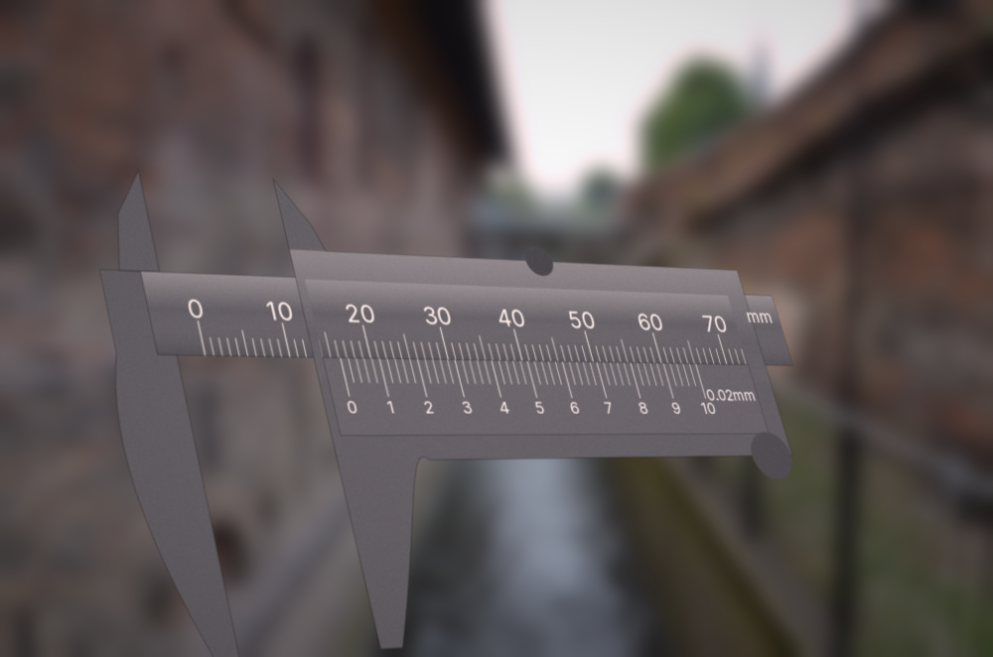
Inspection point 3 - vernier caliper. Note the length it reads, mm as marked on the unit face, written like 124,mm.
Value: 16.2,mm
